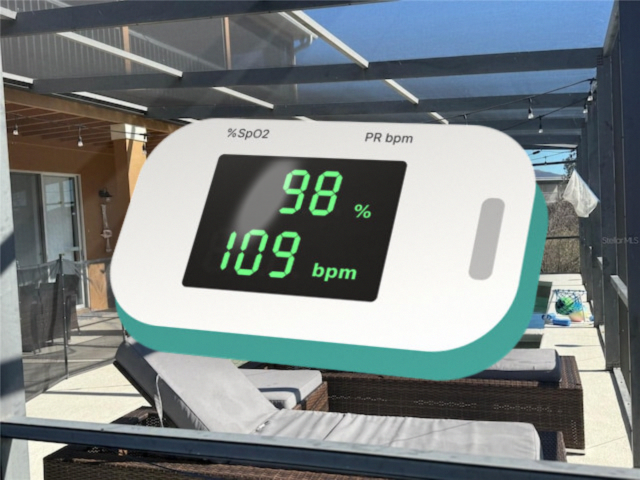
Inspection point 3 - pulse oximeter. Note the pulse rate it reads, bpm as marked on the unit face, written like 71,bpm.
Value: 109,bpm
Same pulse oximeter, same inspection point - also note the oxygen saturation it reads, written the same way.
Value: 98,%
